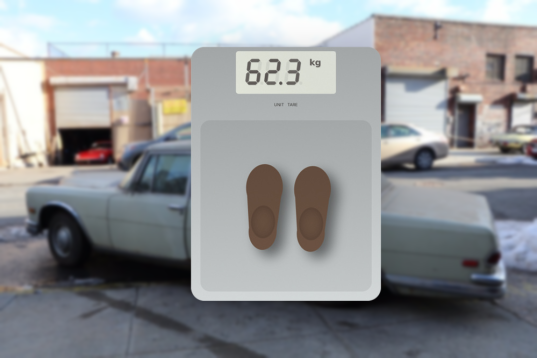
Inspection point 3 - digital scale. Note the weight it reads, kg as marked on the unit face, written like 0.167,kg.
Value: 62.3,kg
